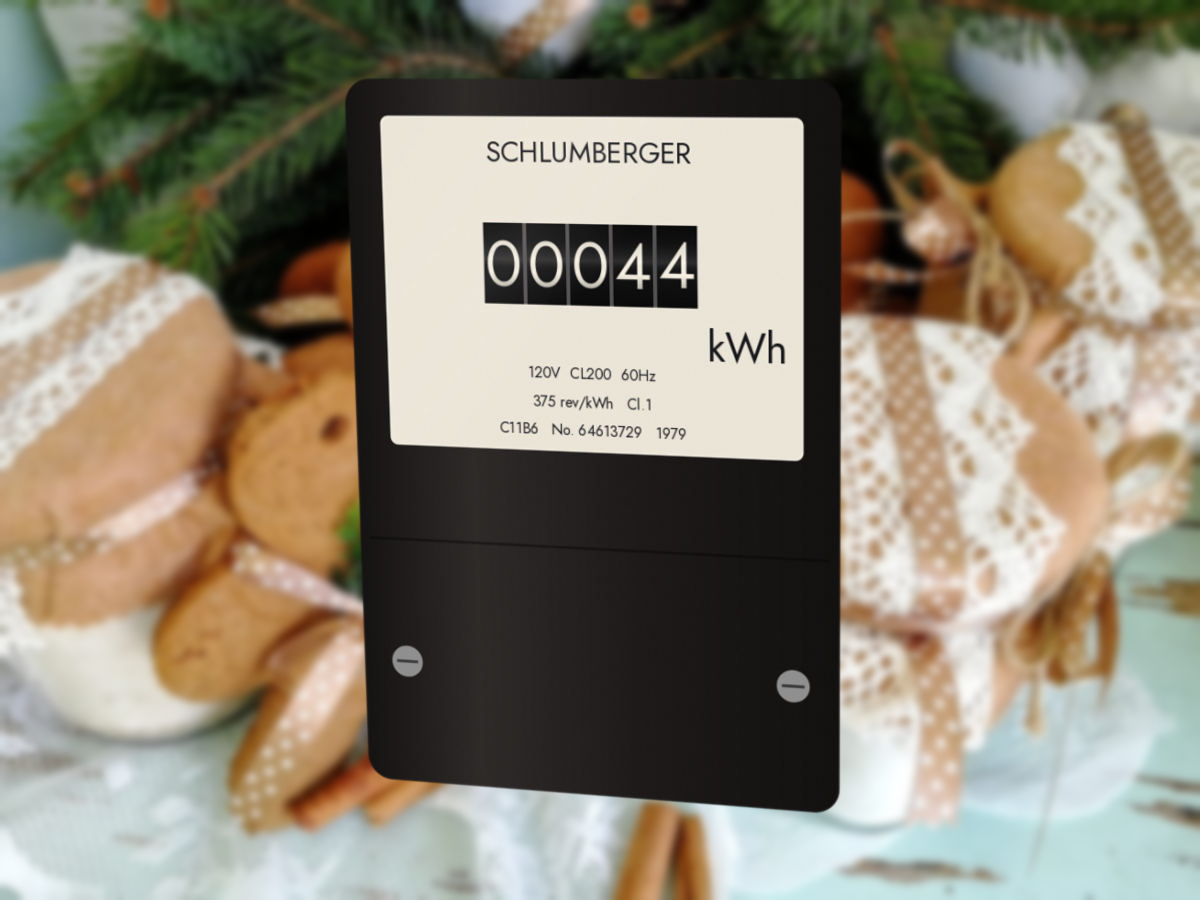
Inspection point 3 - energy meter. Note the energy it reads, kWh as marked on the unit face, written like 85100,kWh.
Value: 44,kWh
